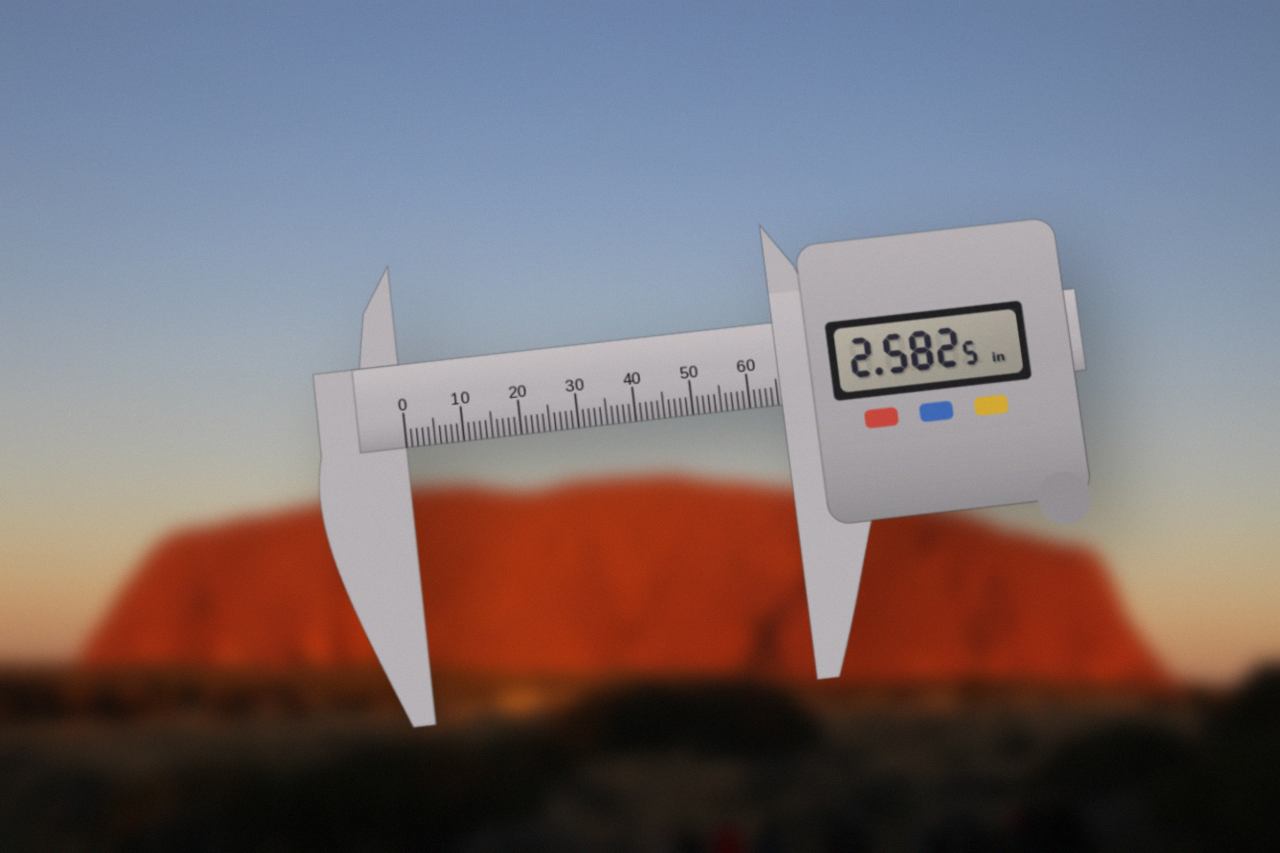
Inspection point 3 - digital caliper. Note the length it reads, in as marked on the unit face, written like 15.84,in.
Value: 2.5825,in
